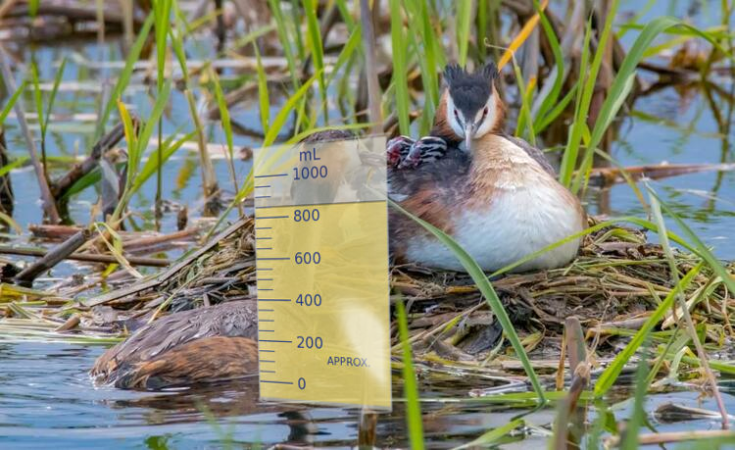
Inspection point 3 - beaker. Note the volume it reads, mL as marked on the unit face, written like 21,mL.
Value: 850,mL
